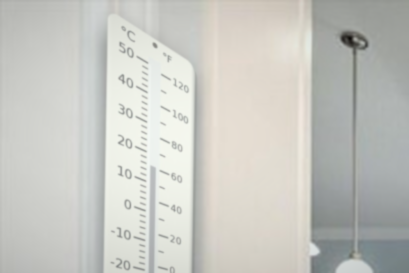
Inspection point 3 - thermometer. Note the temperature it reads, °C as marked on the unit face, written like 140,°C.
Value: 16,°C
